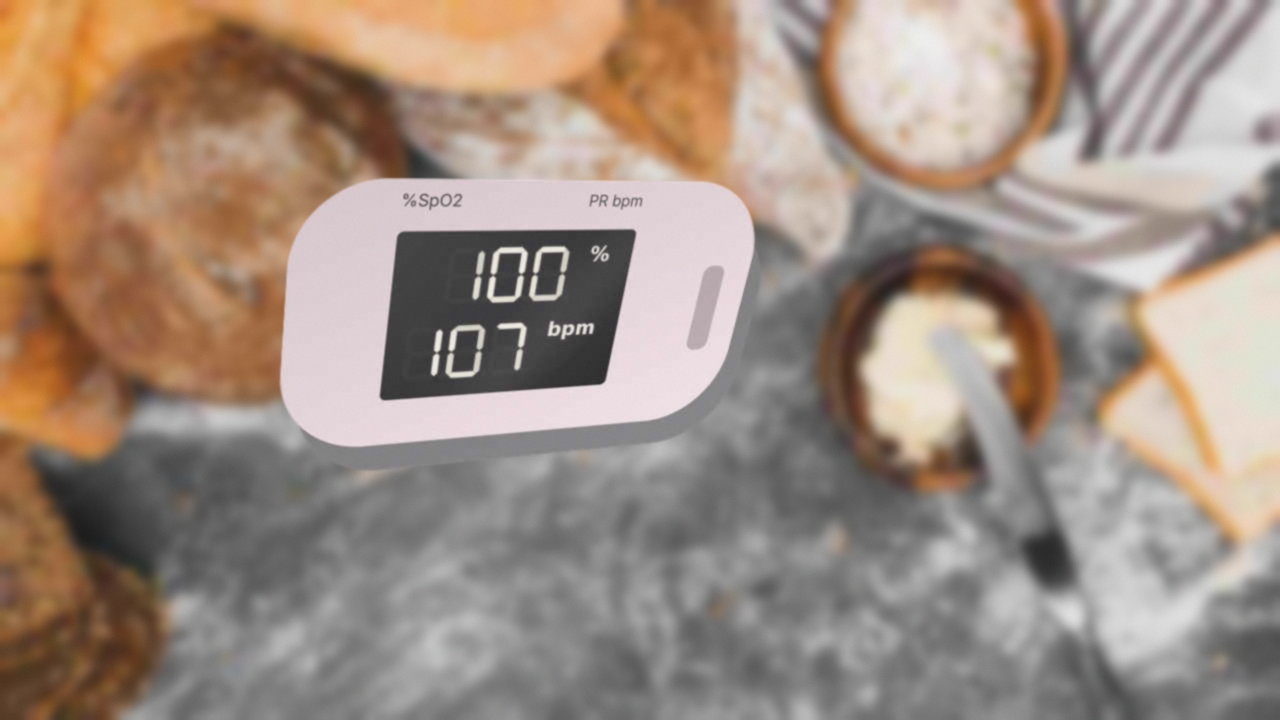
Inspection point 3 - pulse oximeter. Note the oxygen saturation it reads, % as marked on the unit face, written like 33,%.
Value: 100,%
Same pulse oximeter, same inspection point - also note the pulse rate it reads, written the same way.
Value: 107,bpm
